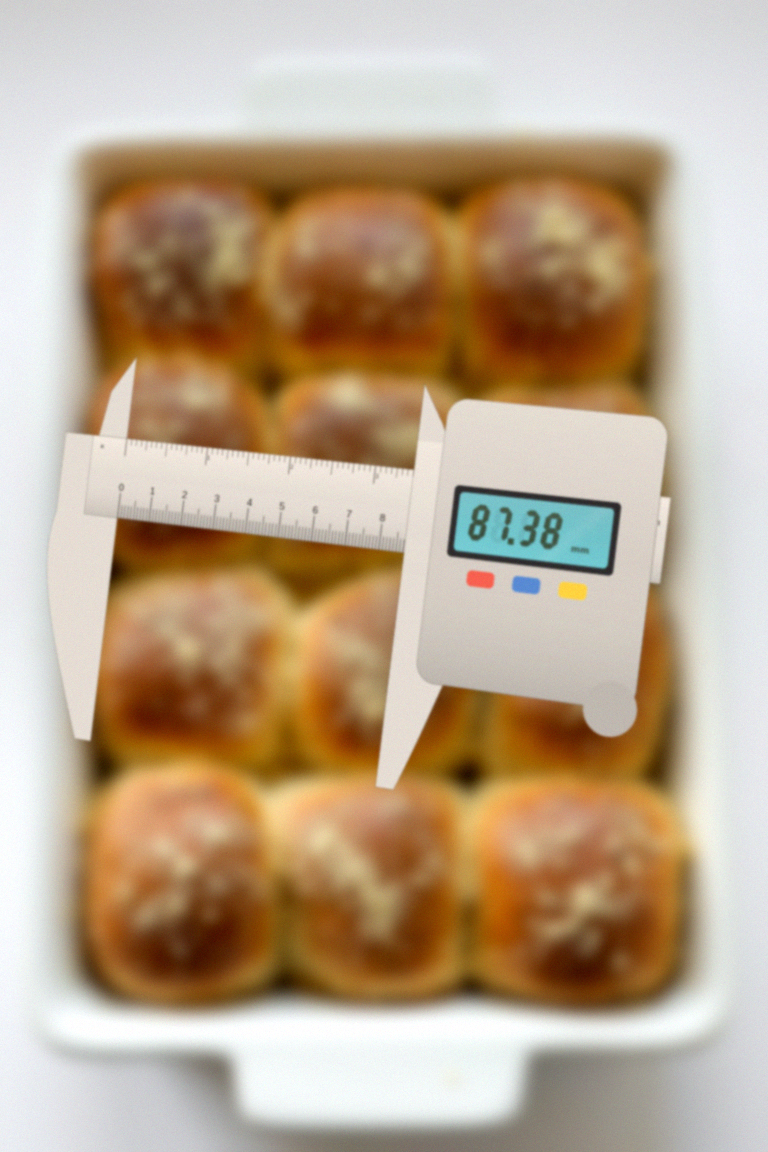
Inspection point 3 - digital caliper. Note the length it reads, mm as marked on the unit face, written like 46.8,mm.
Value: 87.38,mm
